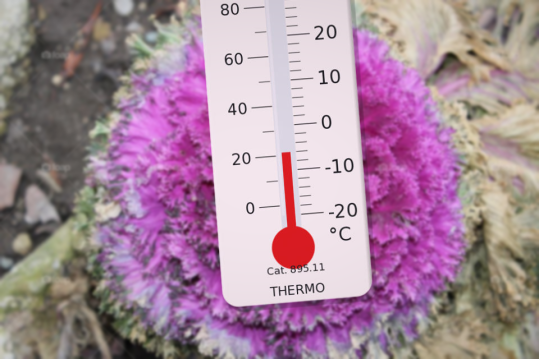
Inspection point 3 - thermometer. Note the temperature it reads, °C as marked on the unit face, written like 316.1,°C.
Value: -6,°C
